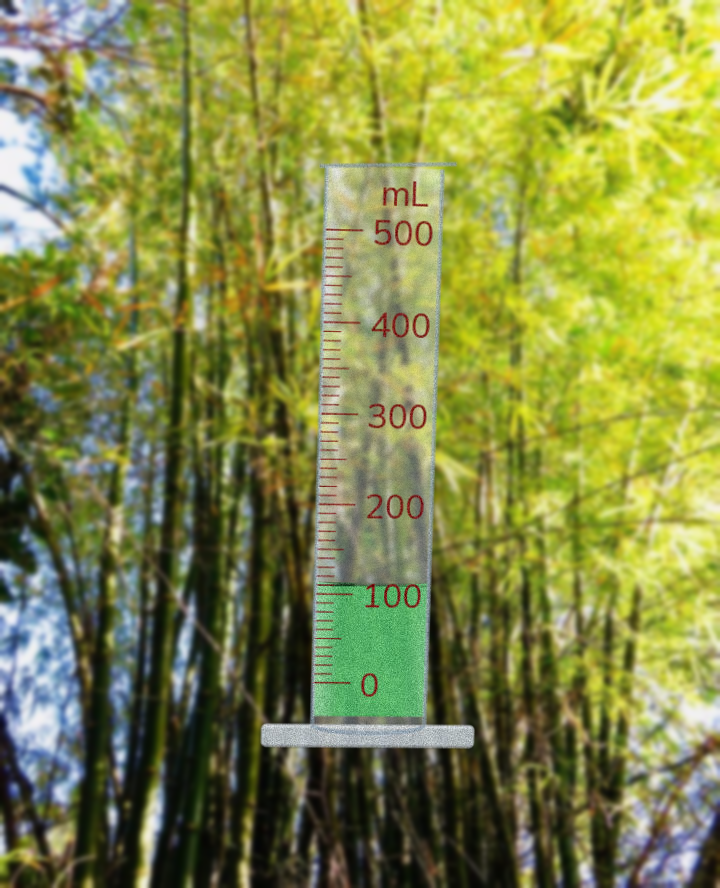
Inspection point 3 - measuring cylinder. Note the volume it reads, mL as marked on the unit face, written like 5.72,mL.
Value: 110,mL
